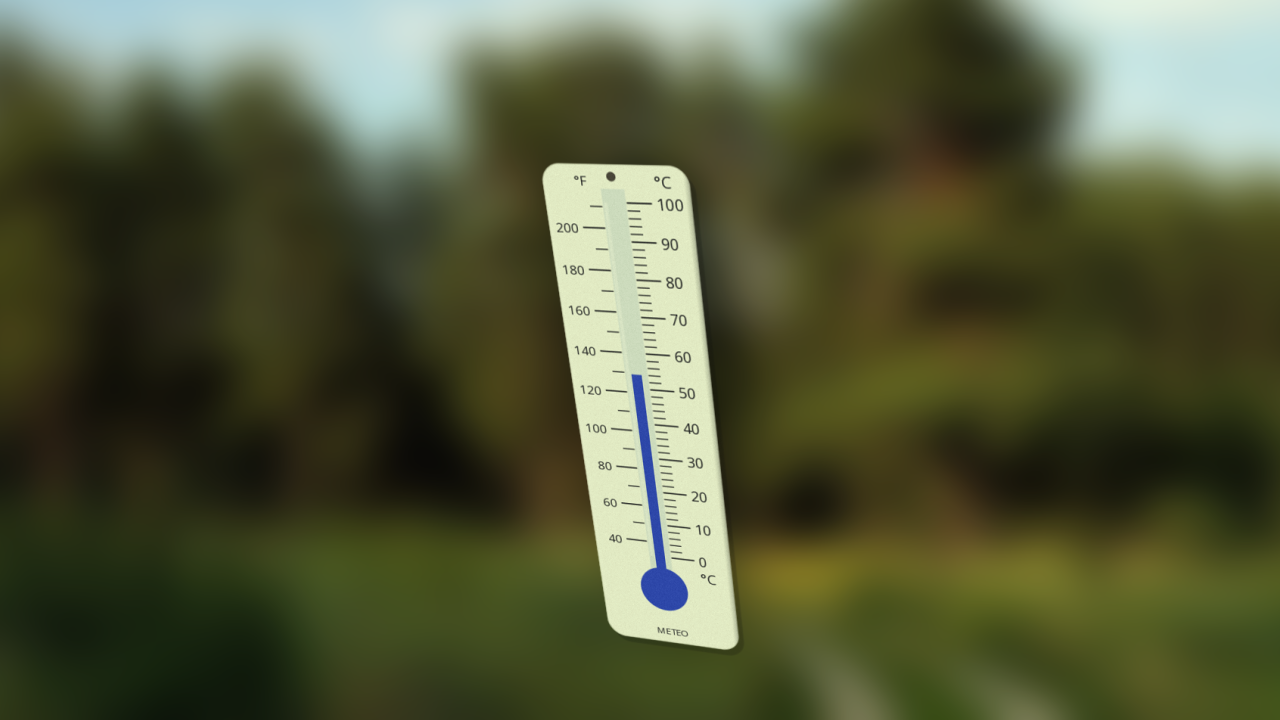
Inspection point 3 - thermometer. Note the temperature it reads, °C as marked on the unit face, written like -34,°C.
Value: 54,°C
